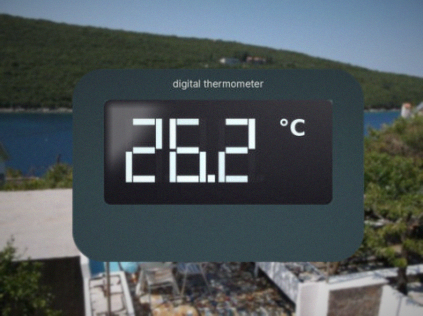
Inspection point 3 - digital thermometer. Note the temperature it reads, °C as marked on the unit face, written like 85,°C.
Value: 26.2,°C
